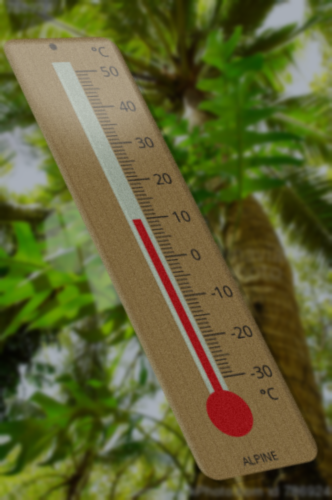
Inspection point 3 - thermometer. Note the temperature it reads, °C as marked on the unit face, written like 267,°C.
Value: 10,°C
